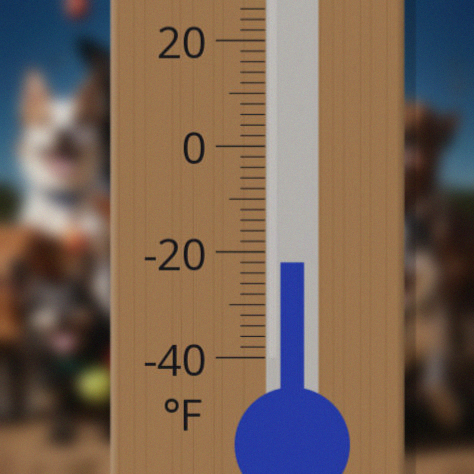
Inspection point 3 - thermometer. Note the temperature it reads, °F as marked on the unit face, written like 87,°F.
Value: -22,°F
